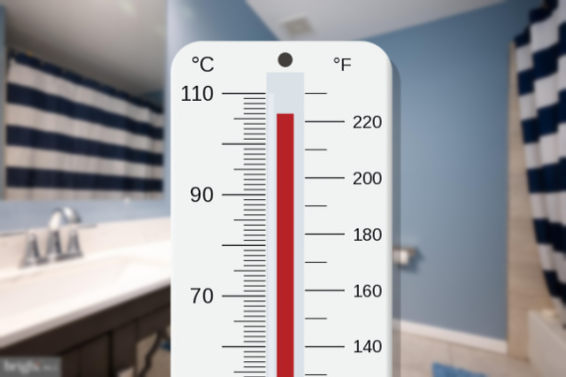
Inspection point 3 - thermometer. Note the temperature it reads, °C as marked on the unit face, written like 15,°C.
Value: 106,°C
